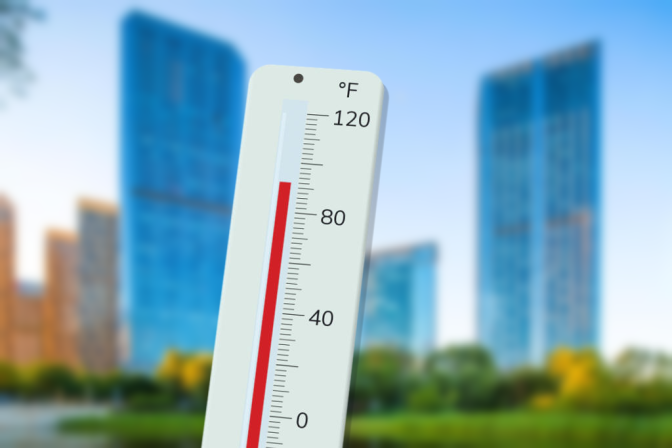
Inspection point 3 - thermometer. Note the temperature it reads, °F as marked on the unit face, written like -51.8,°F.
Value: 92,°F
